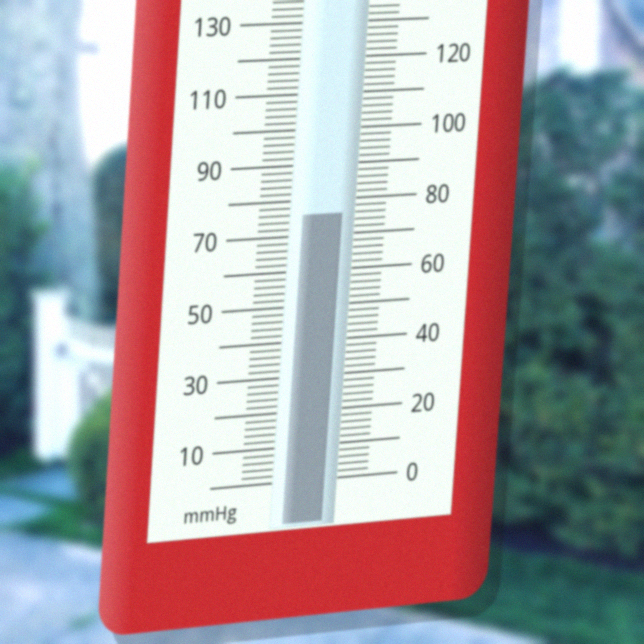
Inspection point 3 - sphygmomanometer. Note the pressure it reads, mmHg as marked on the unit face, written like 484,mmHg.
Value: 76,mmHg
